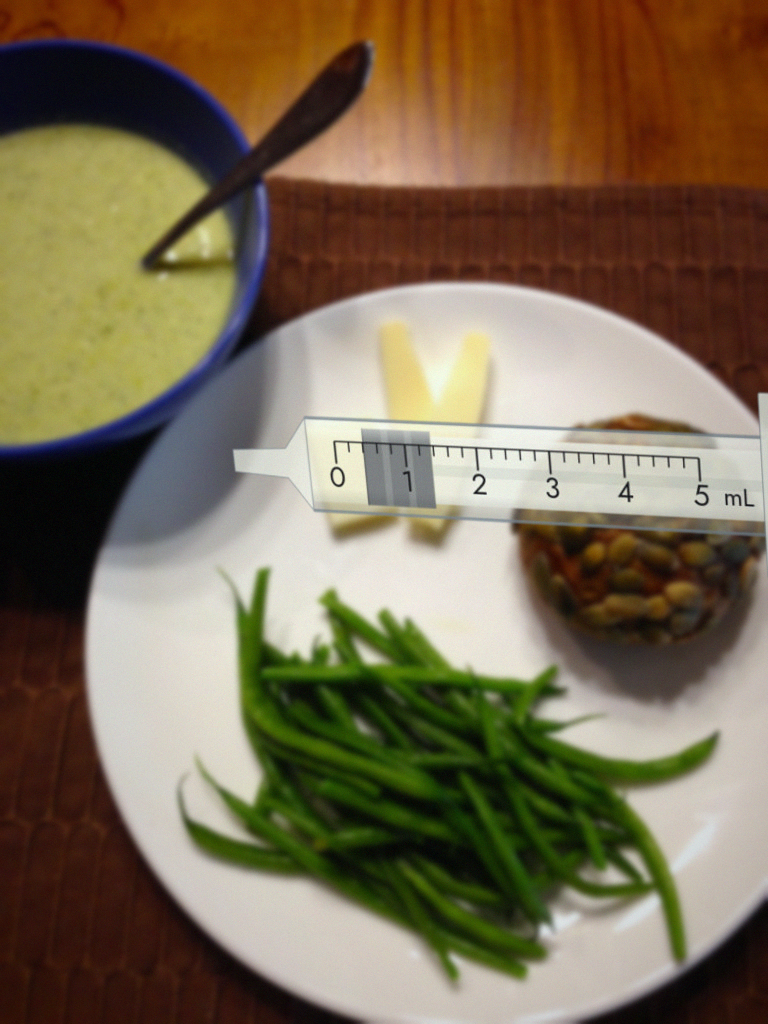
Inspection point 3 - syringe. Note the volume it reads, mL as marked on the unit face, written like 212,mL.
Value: 0.4,mL
